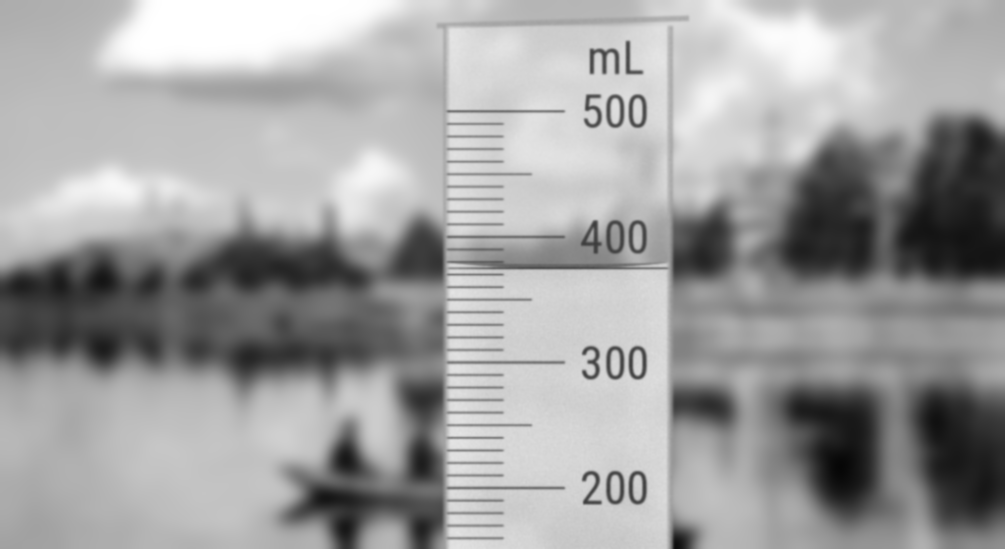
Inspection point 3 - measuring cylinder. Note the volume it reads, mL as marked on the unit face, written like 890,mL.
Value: 375,mL
